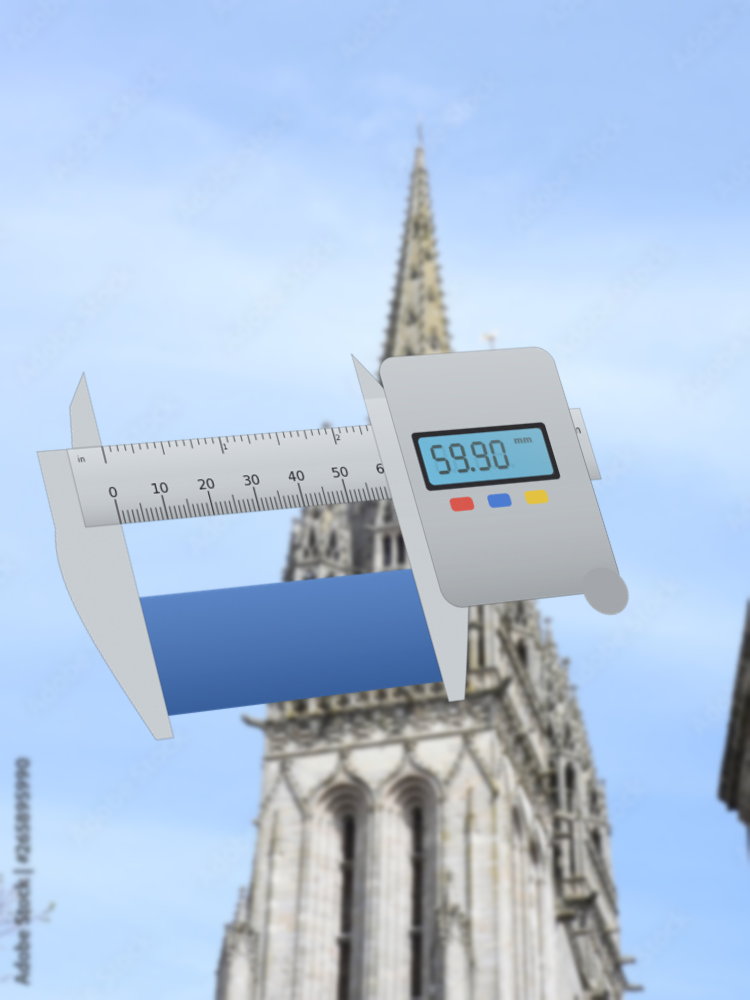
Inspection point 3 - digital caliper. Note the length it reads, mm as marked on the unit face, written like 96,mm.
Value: 59.90,mm
